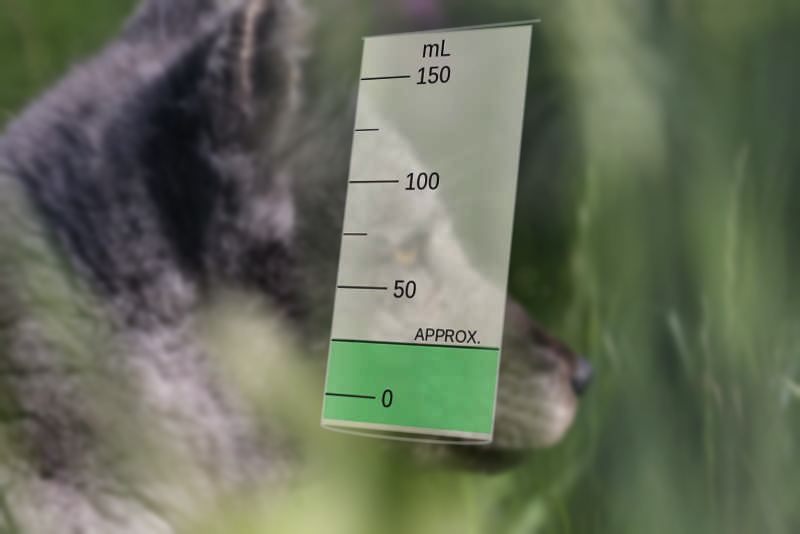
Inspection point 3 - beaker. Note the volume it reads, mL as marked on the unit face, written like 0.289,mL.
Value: 25,mL
